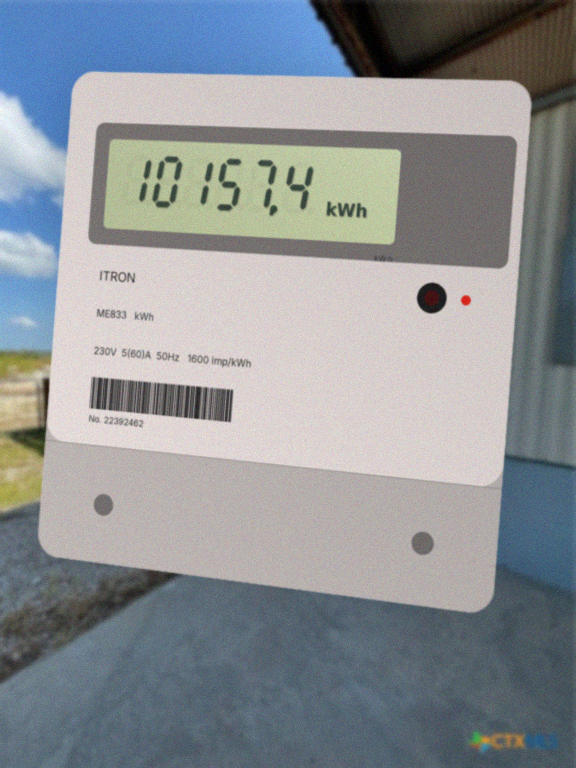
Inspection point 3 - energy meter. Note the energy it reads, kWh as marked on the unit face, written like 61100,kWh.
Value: 10157.4,kWh
